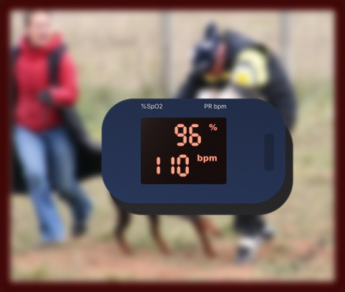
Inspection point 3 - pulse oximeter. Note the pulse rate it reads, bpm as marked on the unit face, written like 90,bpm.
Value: 110,bpm
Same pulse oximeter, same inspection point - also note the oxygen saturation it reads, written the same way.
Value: 96,%
